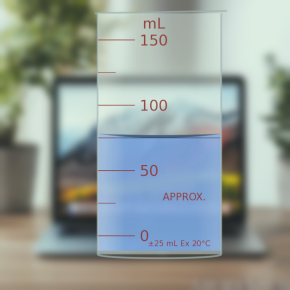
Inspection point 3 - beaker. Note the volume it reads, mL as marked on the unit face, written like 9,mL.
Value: 75,mL
